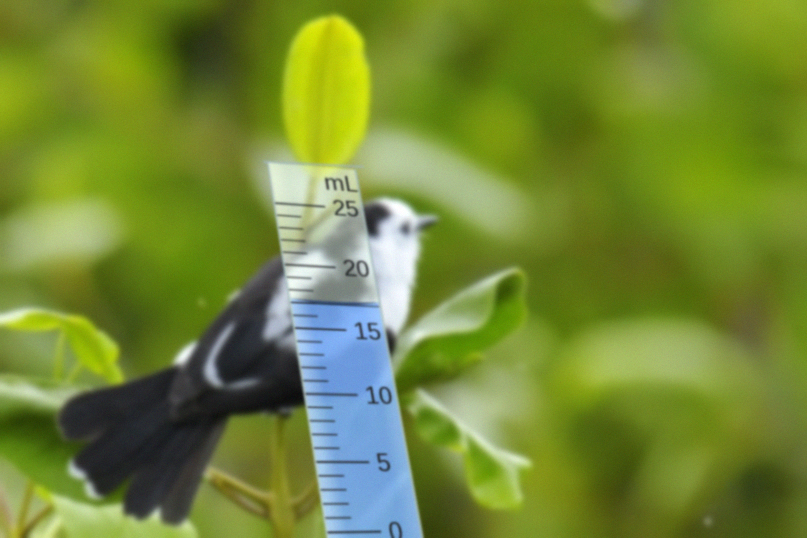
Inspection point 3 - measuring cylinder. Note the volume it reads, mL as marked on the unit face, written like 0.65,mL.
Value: 17,mL
